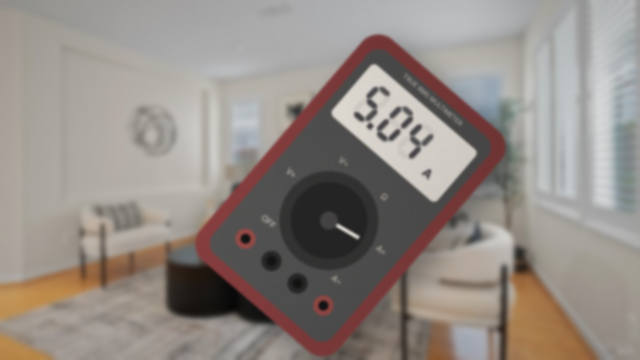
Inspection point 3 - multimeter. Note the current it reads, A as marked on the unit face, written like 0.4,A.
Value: 5.04,A
